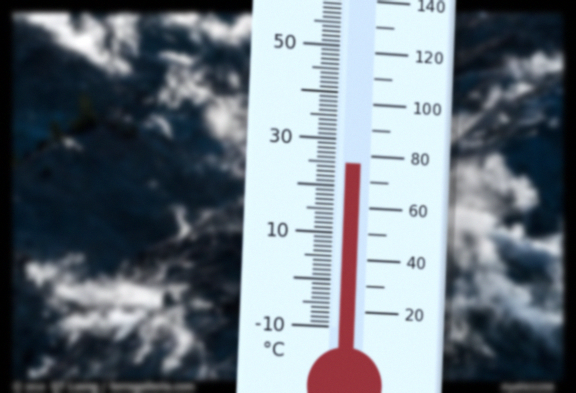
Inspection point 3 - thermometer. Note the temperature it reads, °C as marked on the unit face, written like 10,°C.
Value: 25,°C
